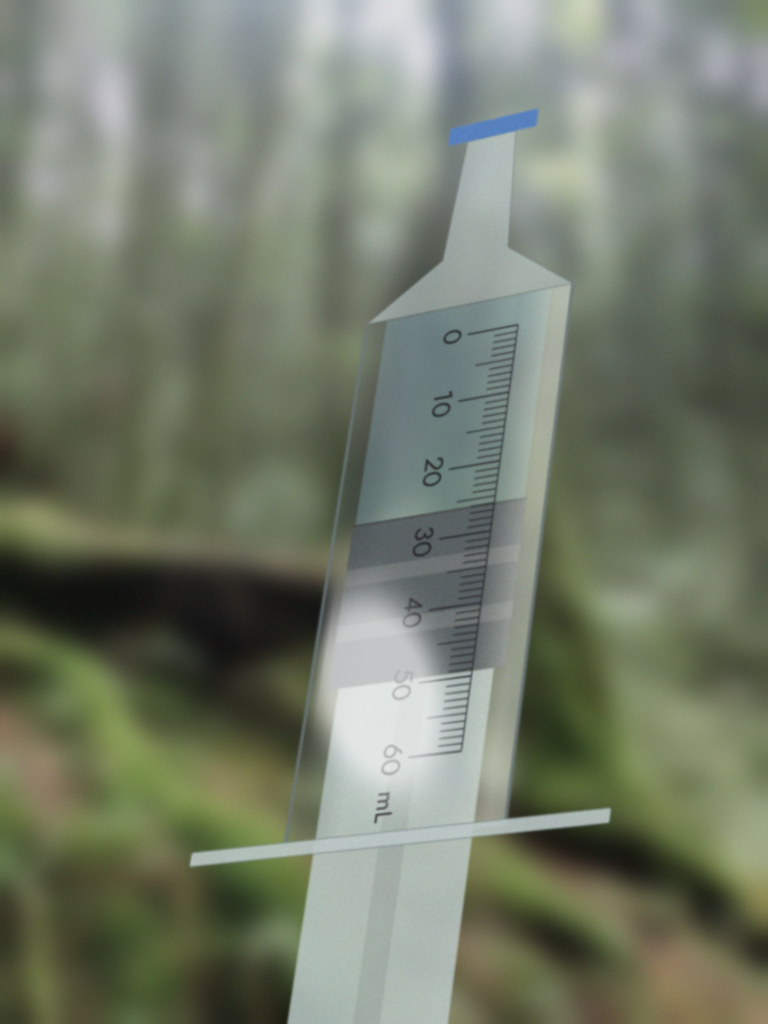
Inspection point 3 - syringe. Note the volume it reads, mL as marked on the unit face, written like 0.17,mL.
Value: 26,mL
